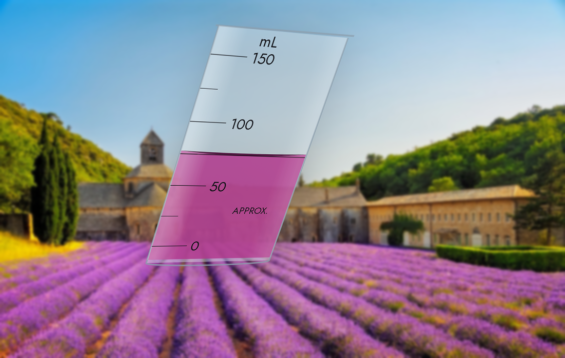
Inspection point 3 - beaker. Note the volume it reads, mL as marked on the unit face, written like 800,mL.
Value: 75,mL
